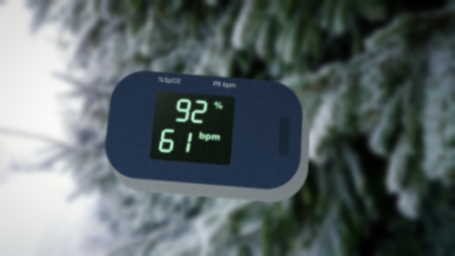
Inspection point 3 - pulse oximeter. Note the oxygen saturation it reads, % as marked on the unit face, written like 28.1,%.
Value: 92,%
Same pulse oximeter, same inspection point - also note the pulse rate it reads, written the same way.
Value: 61,bpm
